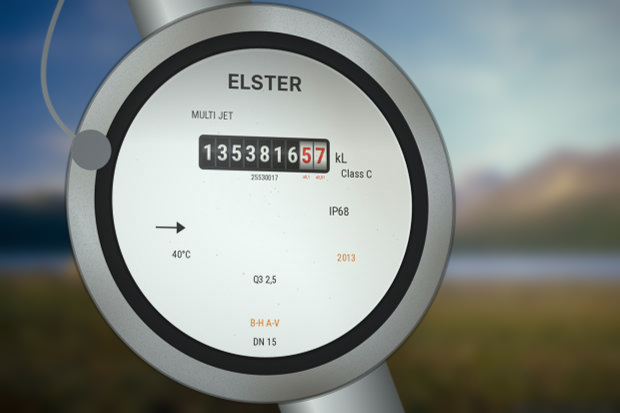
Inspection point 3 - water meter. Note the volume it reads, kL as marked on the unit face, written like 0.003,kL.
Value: 1353816.57,kL
